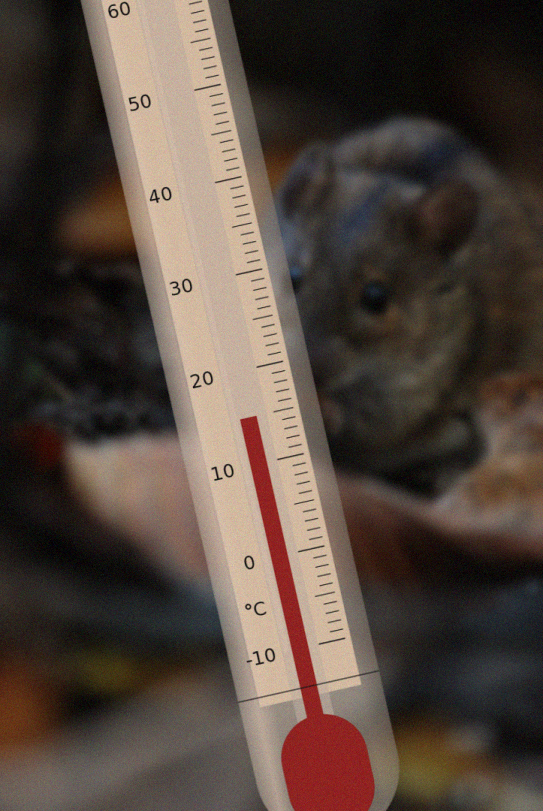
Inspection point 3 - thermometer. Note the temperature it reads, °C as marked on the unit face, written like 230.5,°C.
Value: 15,°C
